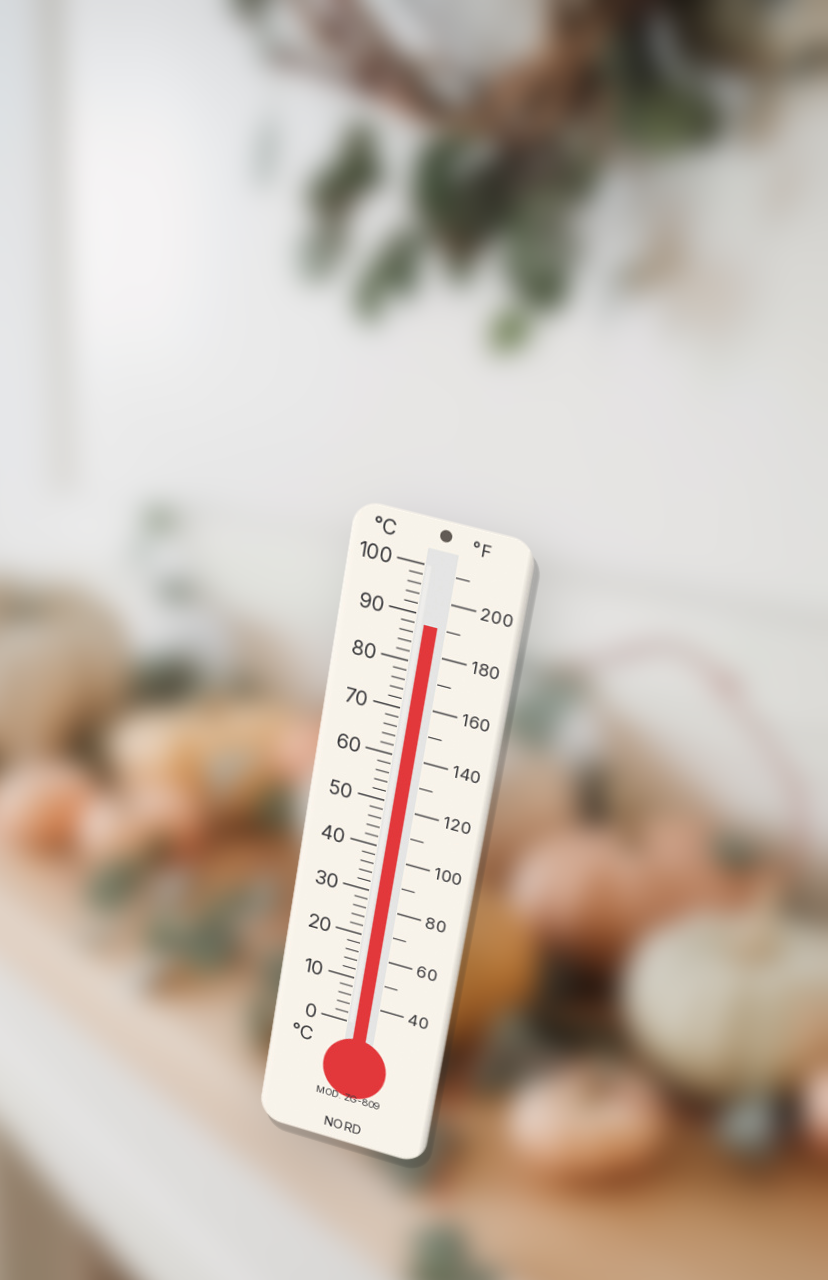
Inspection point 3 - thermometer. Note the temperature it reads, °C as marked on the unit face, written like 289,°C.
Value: 88,°C
